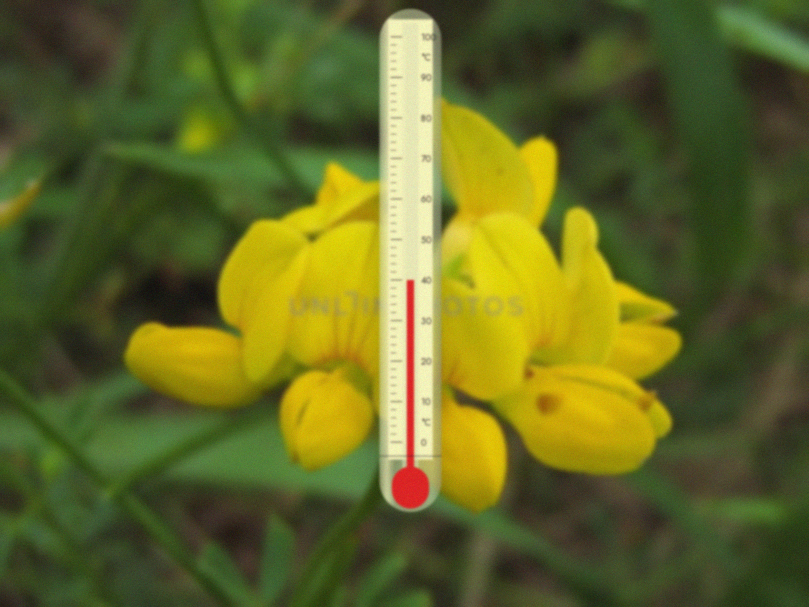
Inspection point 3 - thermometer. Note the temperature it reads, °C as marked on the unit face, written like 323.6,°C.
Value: 40,°C
